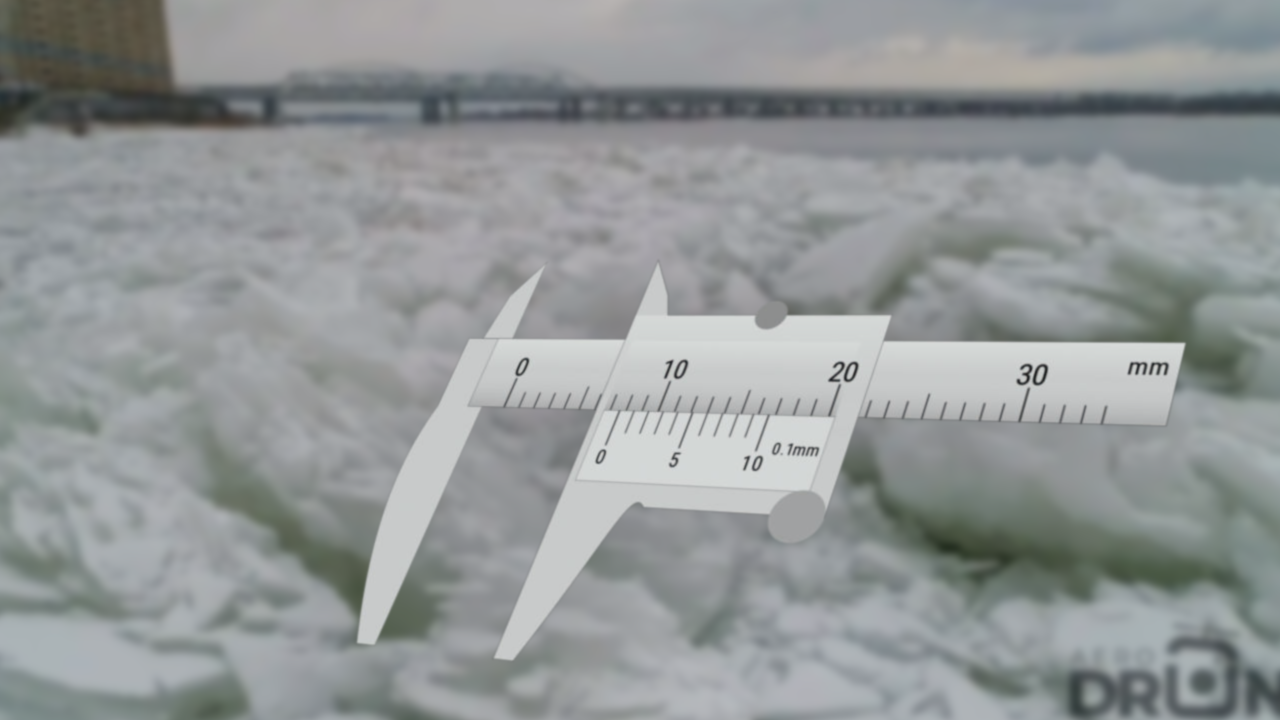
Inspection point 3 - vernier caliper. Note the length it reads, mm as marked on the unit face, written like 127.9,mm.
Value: 7.6,mm
